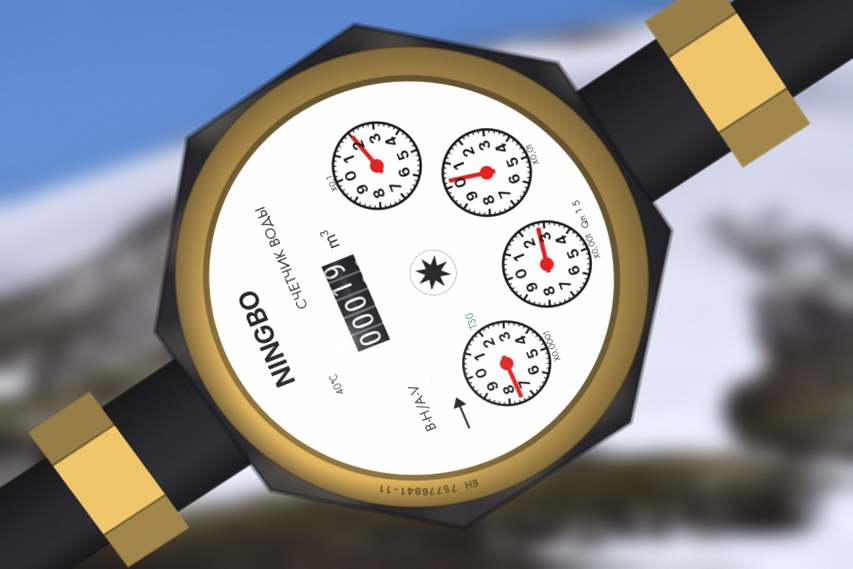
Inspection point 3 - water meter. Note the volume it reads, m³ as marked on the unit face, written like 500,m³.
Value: 19.2027,m³
